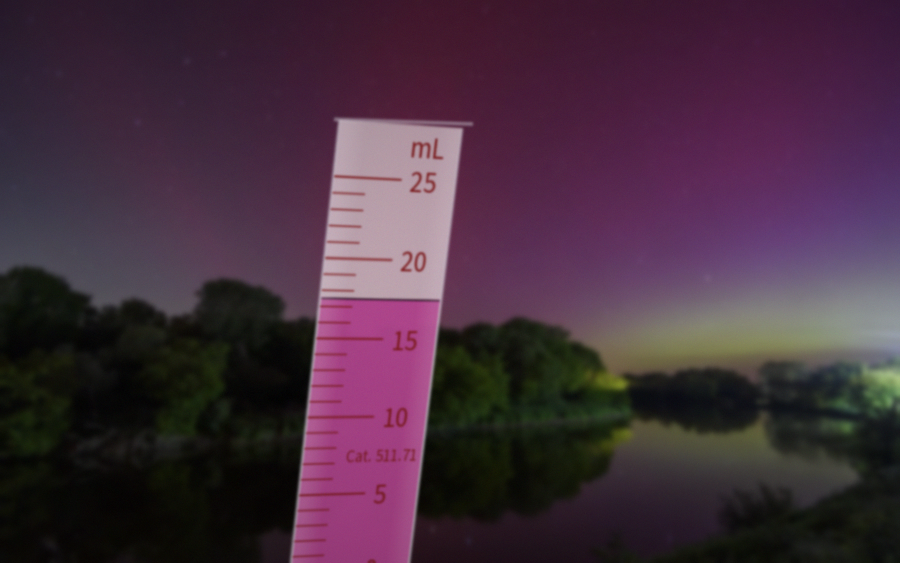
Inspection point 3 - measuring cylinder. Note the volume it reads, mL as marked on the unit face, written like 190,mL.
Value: 17.5,mL
